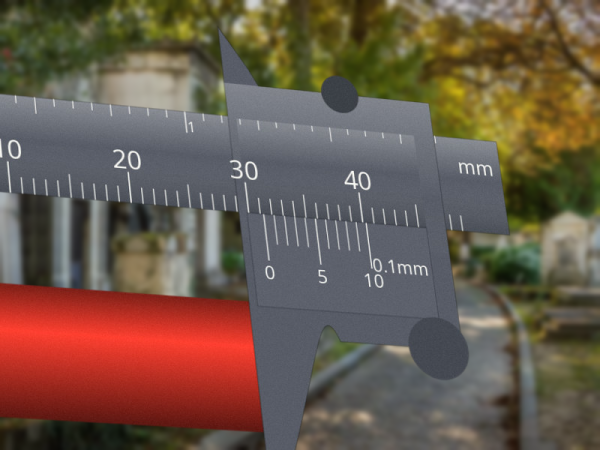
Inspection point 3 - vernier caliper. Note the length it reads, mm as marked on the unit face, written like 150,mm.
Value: 31.3,mm
